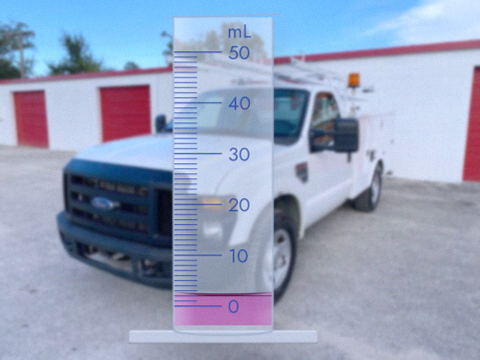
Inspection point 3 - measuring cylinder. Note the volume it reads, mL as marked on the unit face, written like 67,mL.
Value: 2,mL
